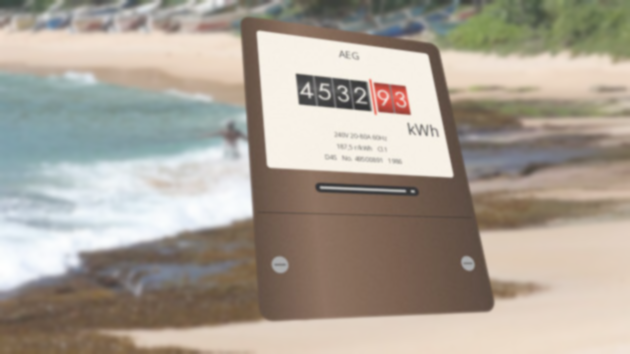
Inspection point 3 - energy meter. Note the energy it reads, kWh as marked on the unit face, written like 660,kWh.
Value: 4532.93,kWh
